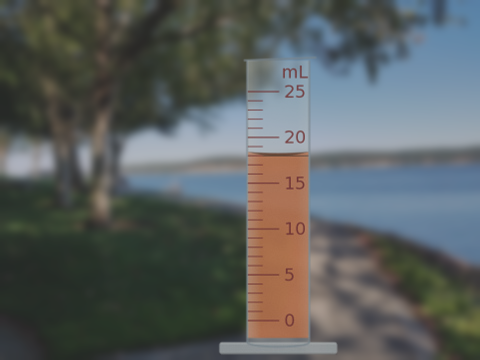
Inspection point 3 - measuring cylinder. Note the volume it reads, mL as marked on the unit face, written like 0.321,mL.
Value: 18,mL
